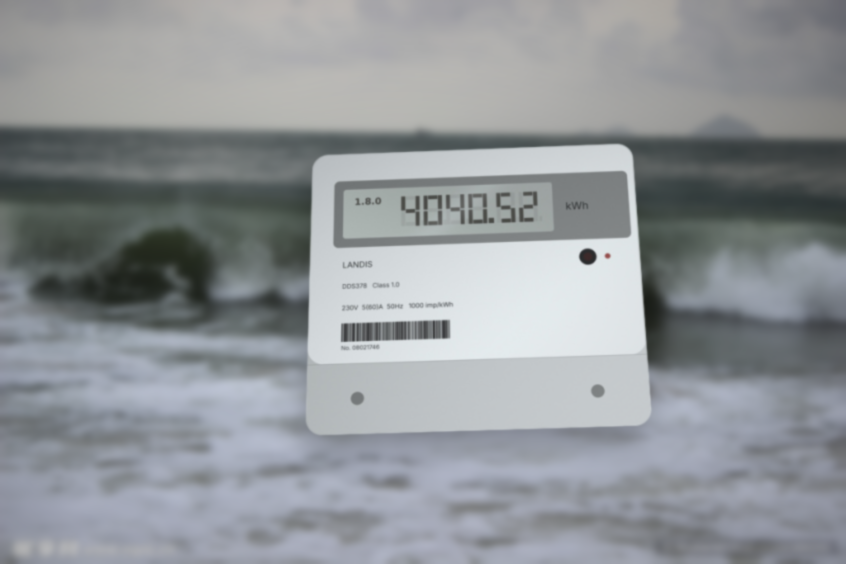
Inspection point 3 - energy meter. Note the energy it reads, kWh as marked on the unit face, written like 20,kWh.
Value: 4040.52,kWh
